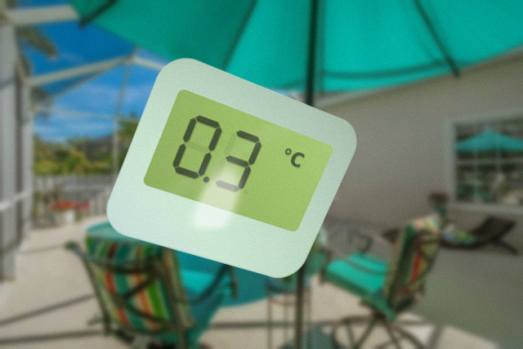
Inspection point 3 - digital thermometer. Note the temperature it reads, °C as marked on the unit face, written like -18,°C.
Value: 0.3,°C
